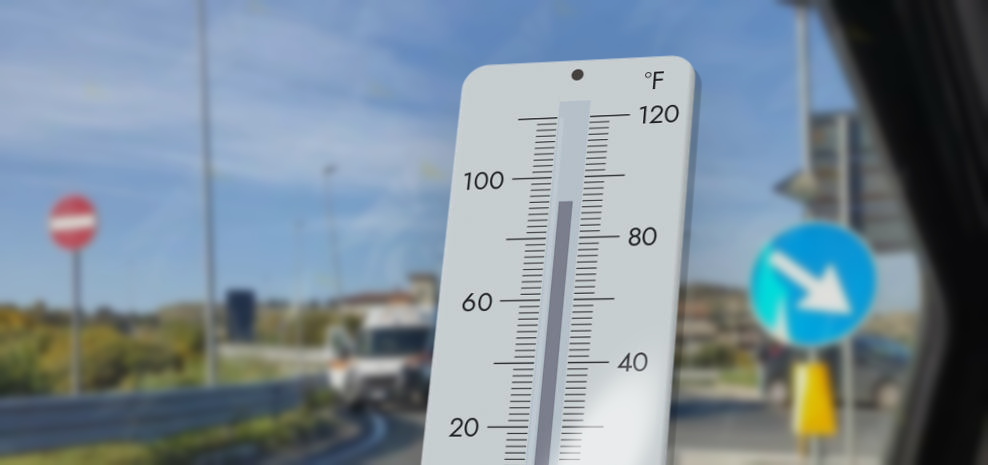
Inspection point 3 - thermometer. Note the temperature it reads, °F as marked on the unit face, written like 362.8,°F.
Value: 92,°F
